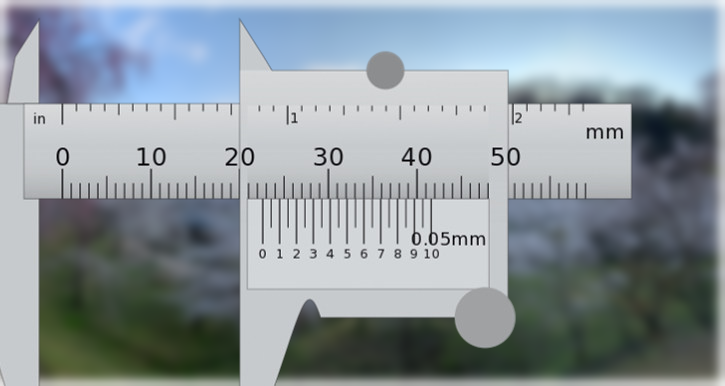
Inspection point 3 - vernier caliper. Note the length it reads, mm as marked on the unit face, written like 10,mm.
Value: 22.6,mm
